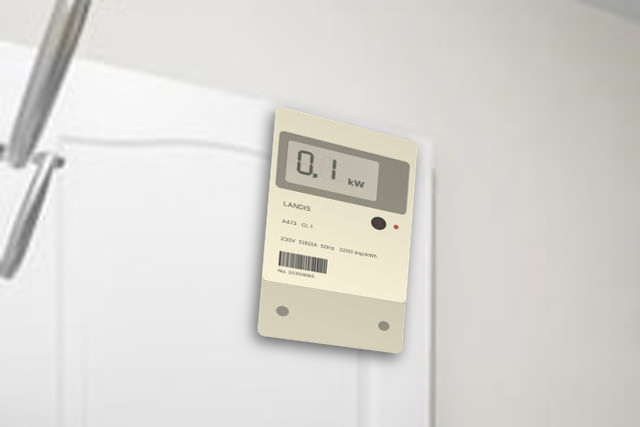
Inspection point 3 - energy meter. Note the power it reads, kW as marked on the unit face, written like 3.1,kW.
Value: 0.1,kW
